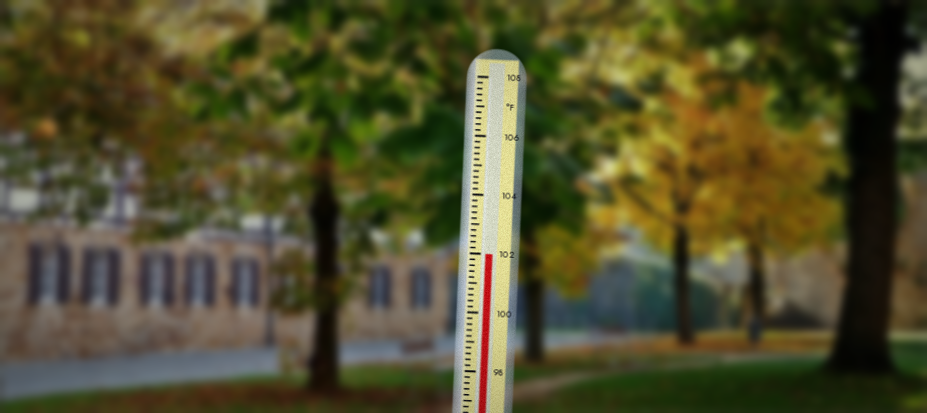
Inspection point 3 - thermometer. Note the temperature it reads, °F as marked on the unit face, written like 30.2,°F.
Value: 102,°F
